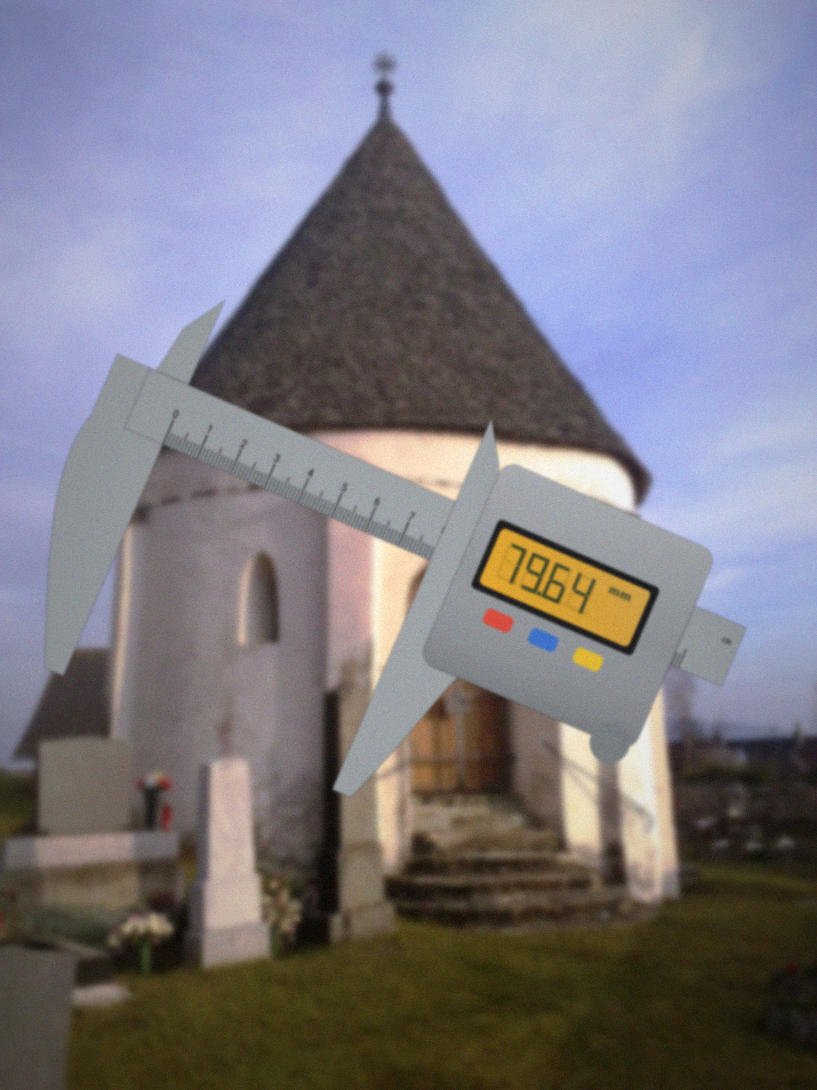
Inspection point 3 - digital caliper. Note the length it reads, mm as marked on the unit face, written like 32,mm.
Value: 79.64,mm
